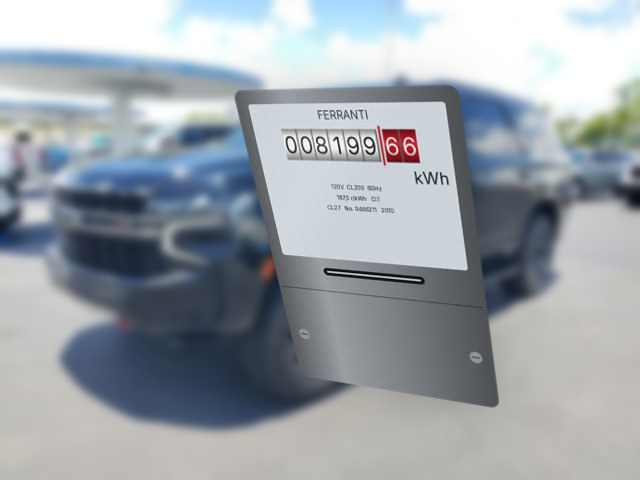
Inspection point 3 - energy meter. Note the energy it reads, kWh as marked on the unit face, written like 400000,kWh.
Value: 8199.66,kWh
